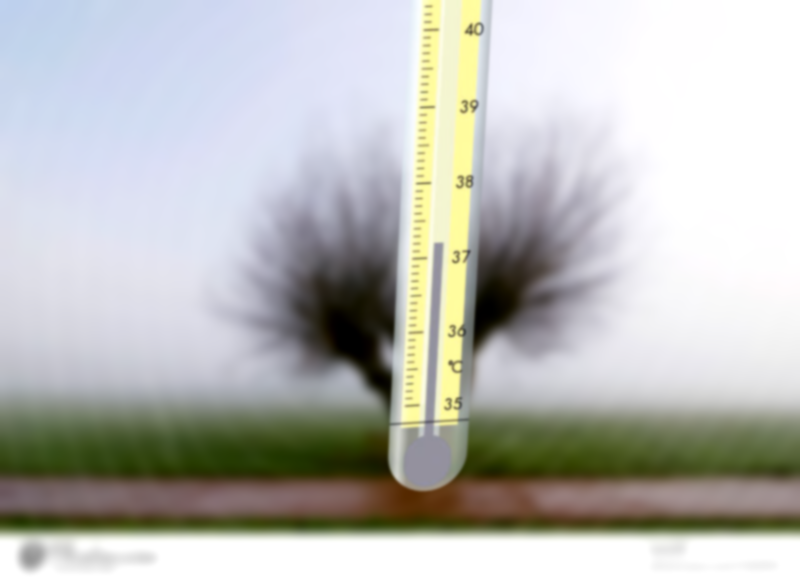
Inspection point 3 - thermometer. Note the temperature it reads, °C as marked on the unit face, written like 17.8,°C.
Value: 37.2,°C
